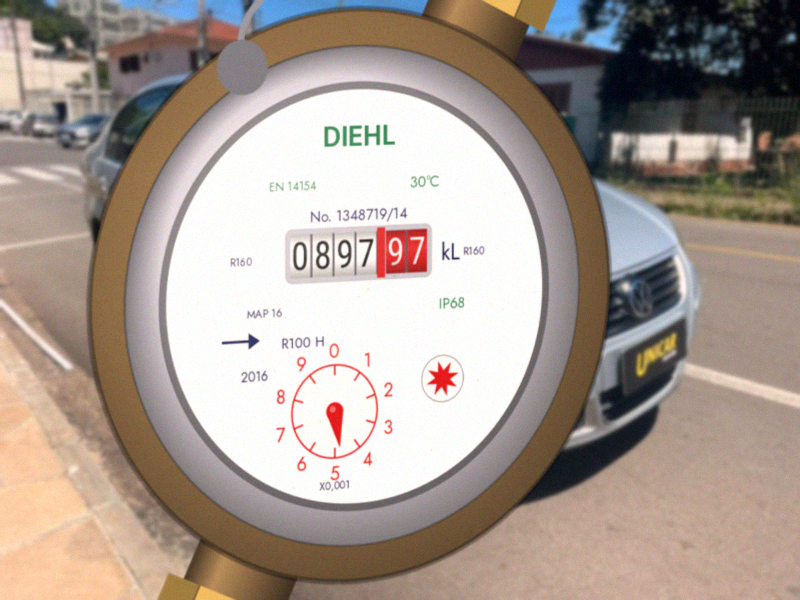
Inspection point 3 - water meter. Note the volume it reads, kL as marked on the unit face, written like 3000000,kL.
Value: 897.974,kL
